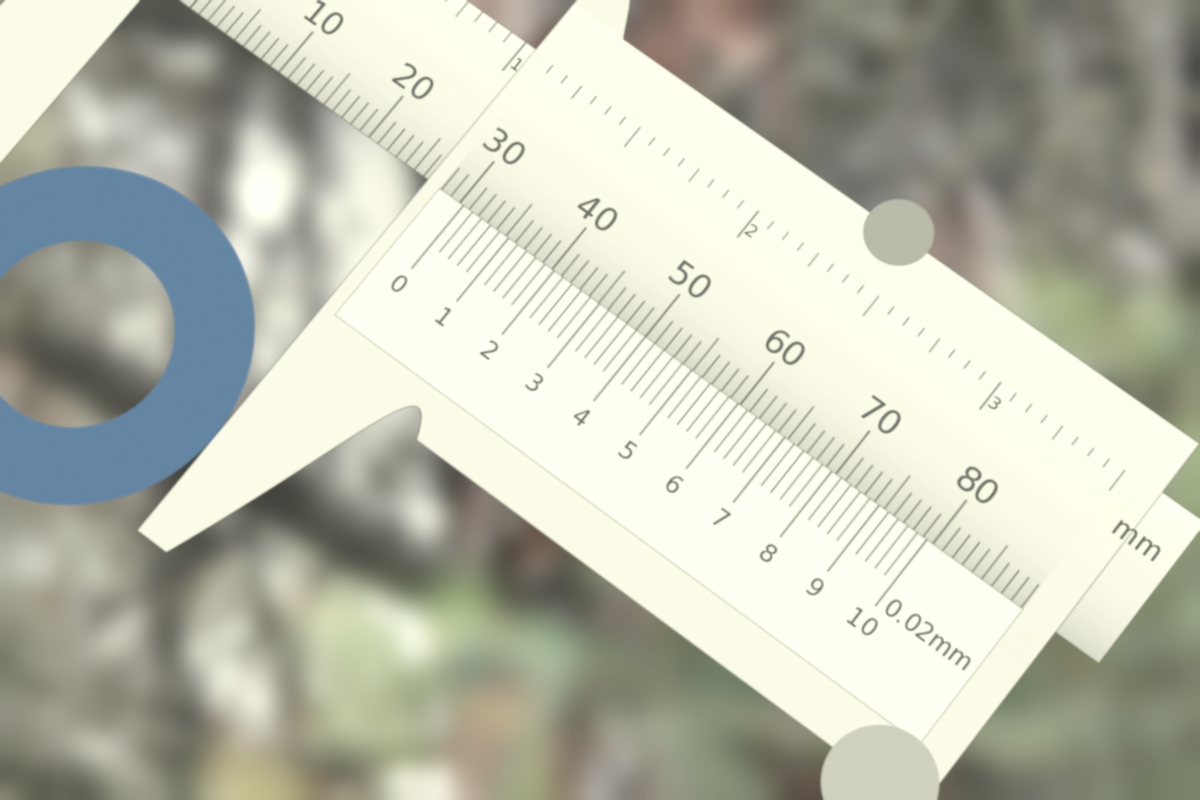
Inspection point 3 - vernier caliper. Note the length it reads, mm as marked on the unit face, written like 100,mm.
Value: 30.4,mm
